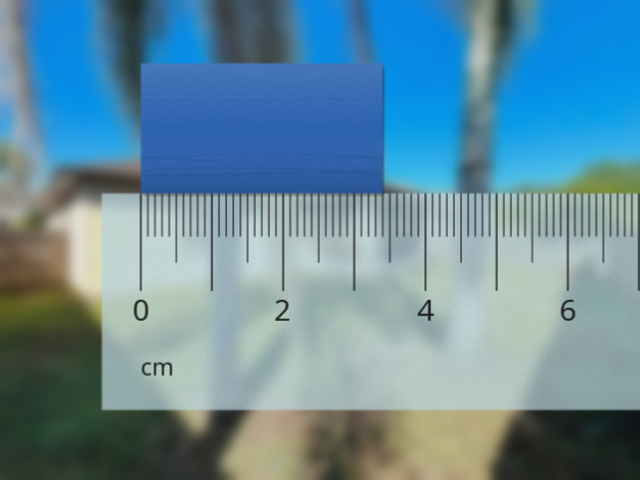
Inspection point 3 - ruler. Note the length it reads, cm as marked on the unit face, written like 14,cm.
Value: 3.4,cm
